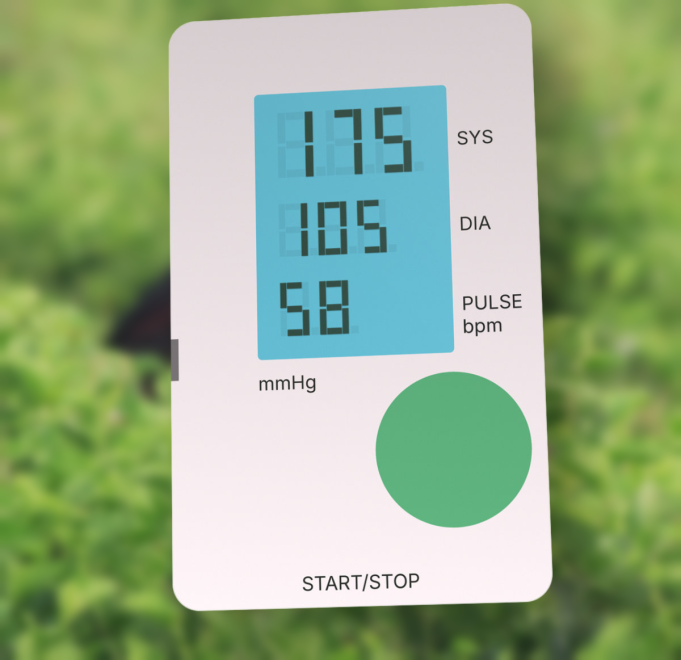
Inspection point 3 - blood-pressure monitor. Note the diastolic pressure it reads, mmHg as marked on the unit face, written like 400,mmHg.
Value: 105,mmHg
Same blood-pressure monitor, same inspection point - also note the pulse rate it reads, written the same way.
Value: 58,bpm
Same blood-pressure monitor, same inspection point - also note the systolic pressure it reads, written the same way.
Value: 175,mmHg
